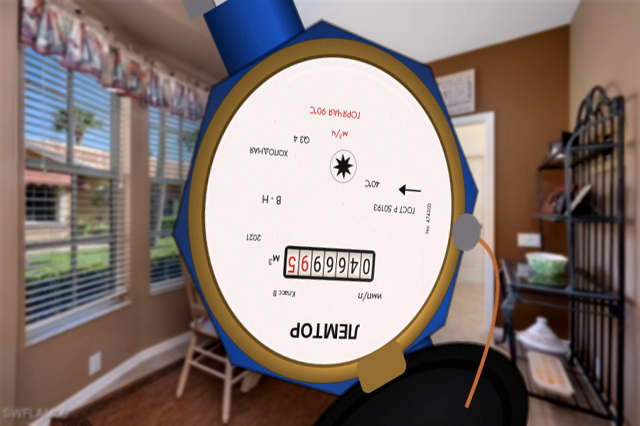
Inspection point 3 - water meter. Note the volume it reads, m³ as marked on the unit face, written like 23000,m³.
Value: 4669.95,m³
